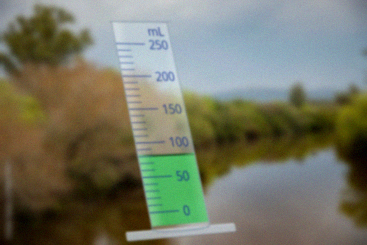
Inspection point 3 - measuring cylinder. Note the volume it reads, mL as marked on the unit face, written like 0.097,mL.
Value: 80,mL
